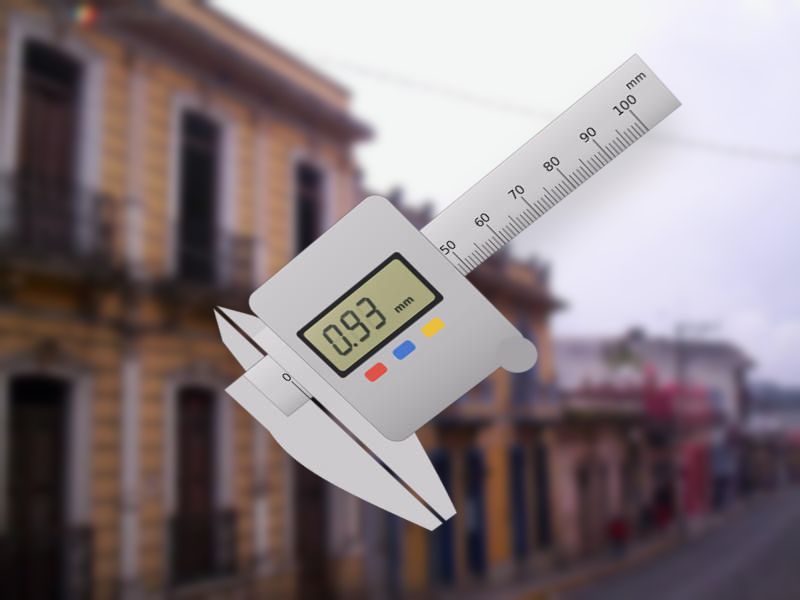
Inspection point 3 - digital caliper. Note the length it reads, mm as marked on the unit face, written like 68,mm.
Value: 0.93,mm
